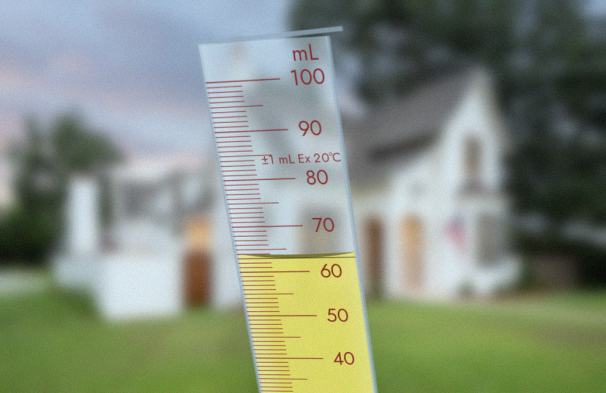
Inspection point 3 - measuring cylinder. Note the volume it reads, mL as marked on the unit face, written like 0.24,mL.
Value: 63,mL
